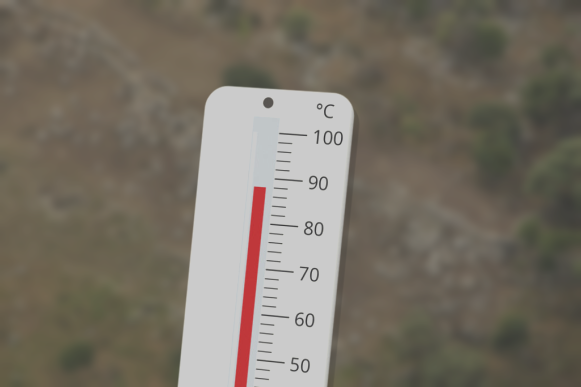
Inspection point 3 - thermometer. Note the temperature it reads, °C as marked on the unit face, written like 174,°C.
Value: 88,°C
